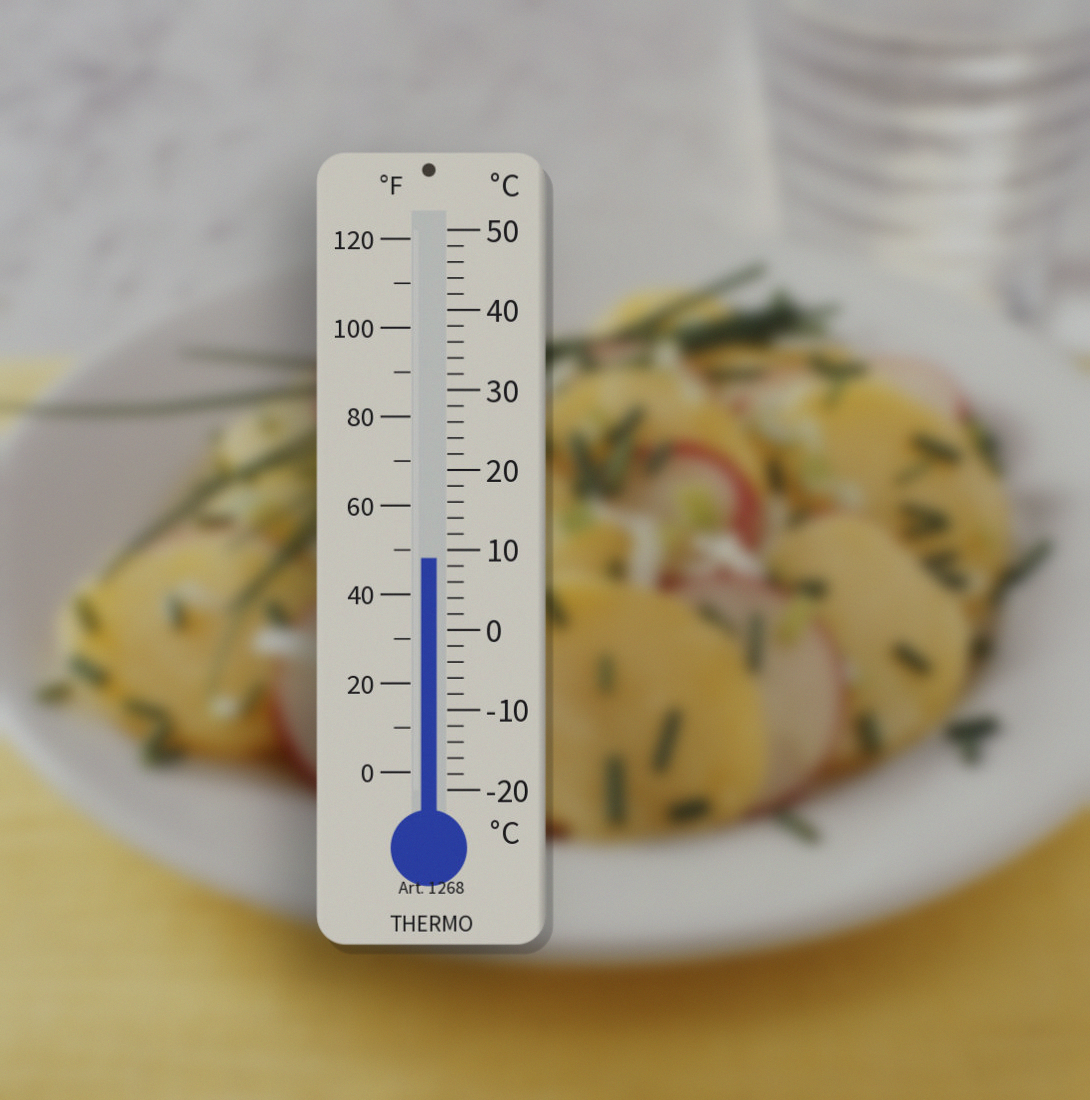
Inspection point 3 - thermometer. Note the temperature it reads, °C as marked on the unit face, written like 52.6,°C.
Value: 9,°C
